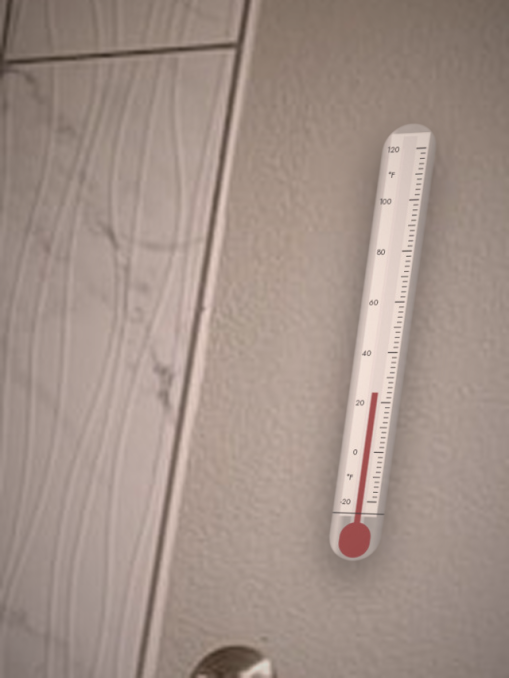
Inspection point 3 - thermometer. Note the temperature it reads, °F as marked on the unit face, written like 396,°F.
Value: 24,°F
